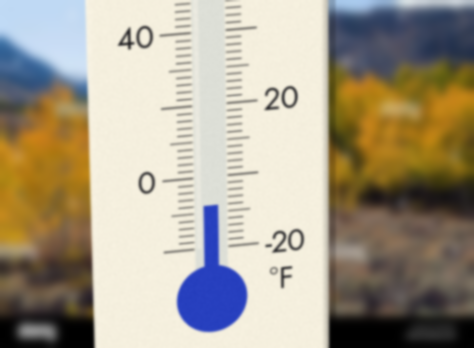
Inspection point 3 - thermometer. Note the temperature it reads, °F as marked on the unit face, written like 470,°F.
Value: -8,°F
